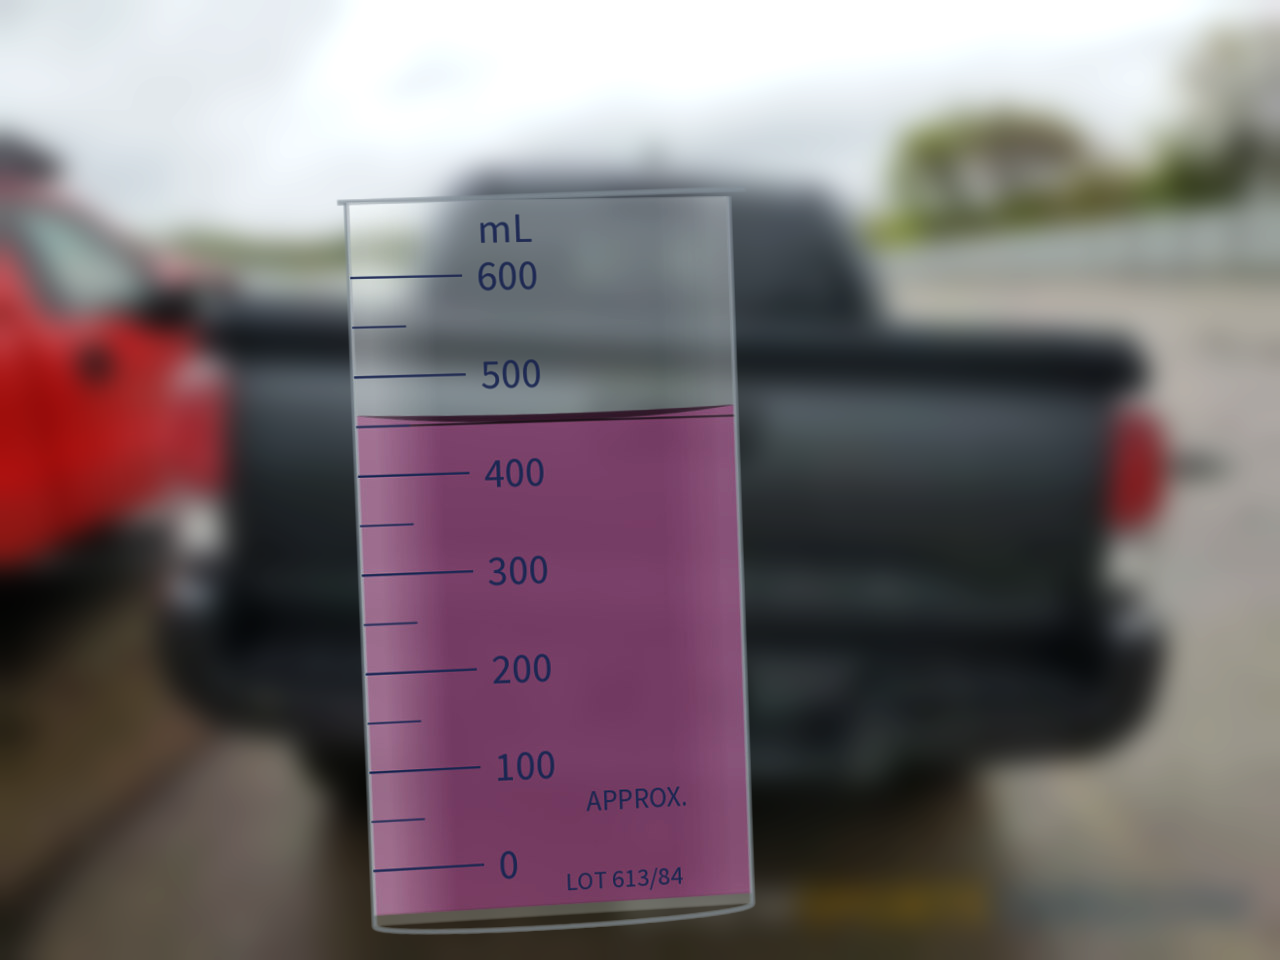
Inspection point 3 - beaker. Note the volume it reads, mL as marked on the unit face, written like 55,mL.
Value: 450,mL
